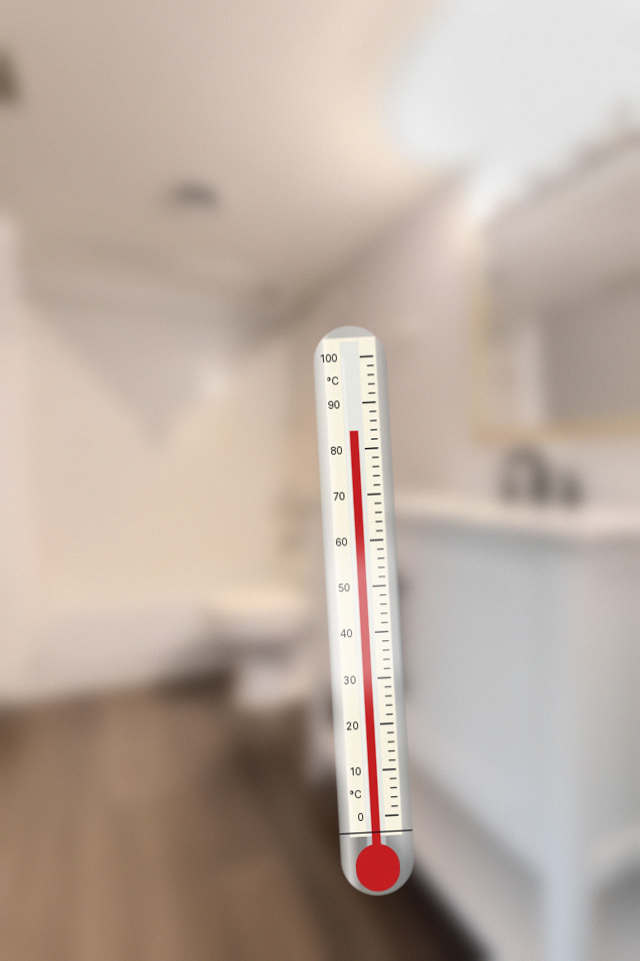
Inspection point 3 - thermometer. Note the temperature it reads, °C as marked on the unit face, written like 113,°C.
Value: 84,°C
